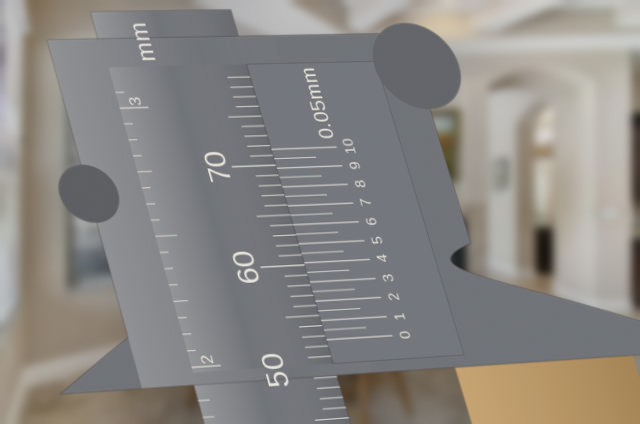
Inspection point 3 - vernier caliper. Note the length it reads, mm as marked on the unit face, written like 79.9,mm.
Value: 52.6,mm
